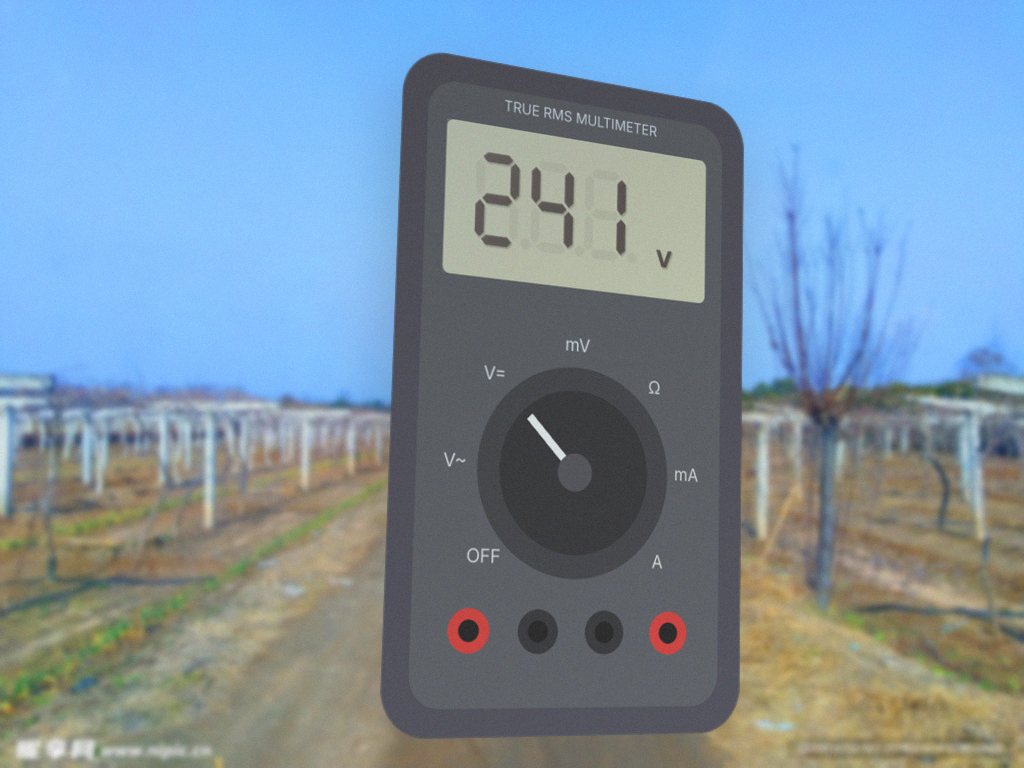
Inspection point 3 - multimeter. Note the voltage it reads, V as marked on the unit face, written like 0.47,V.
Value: 241,V
